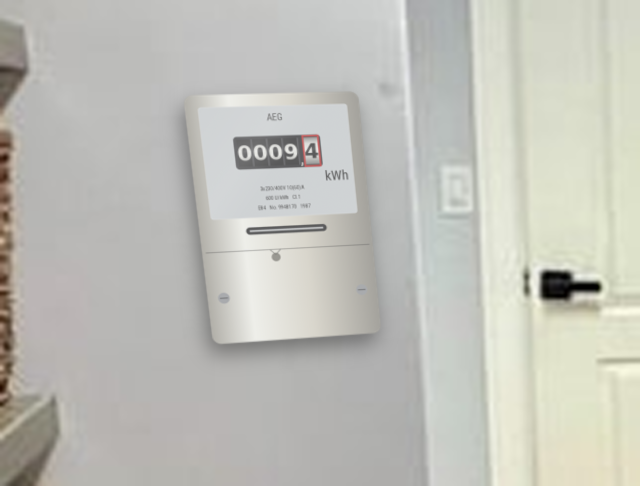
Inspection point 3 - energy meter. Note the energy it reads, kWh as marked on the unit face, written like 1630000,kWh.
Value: 9.4,kWh
